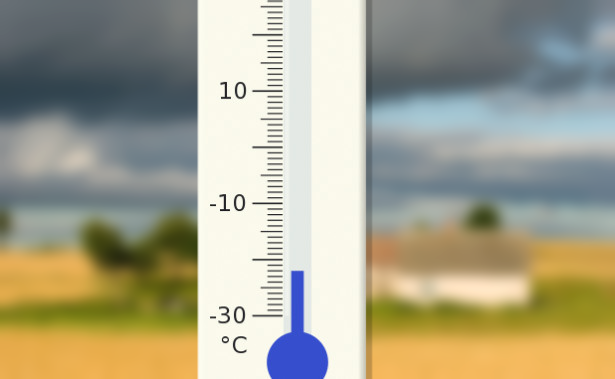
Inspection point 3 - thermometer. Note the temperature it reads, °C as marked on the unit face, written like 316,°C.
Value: -22,°C
